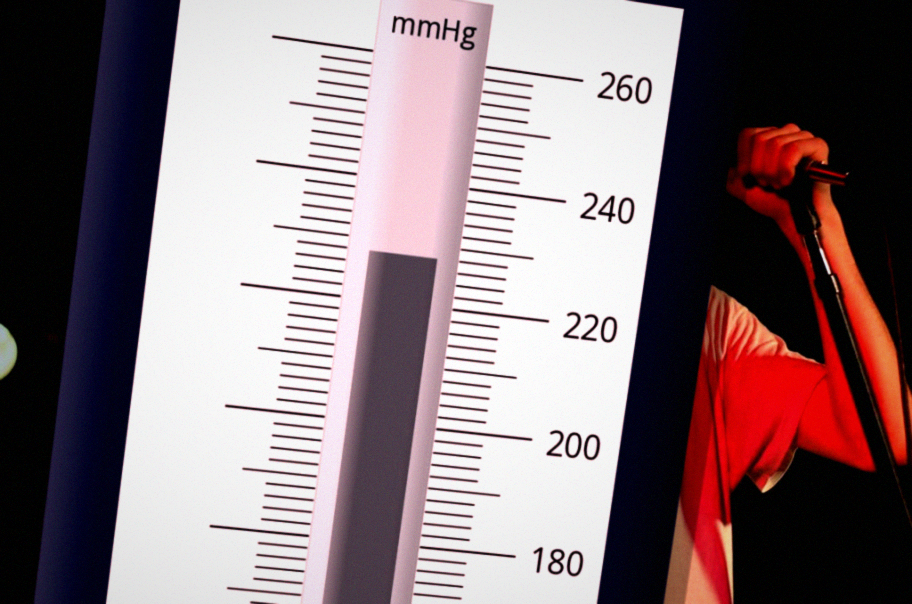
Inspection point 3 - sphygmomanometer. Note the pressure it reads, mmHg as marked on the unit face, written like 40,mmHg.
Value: 228,mmHg
